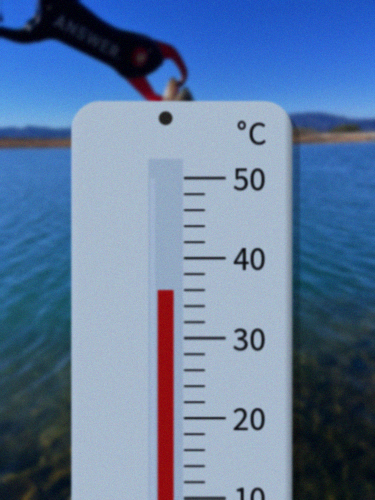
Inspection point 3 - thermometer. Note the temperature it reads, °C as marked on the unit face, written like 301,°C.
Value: 36,°C
